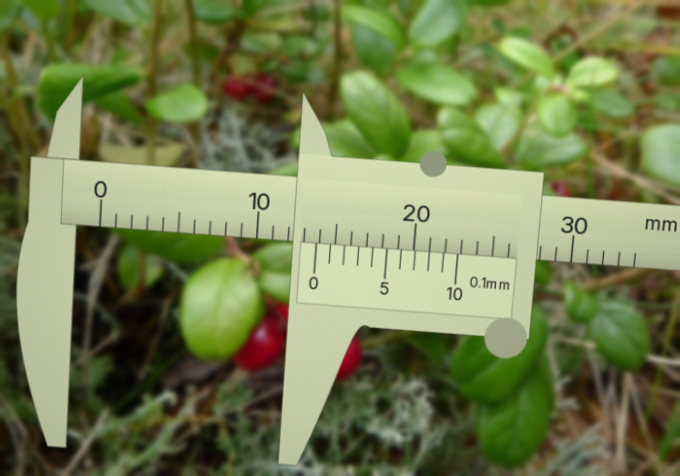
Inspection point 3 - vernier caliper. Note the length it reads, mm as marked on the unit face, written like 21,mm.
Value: 13.8,mm
